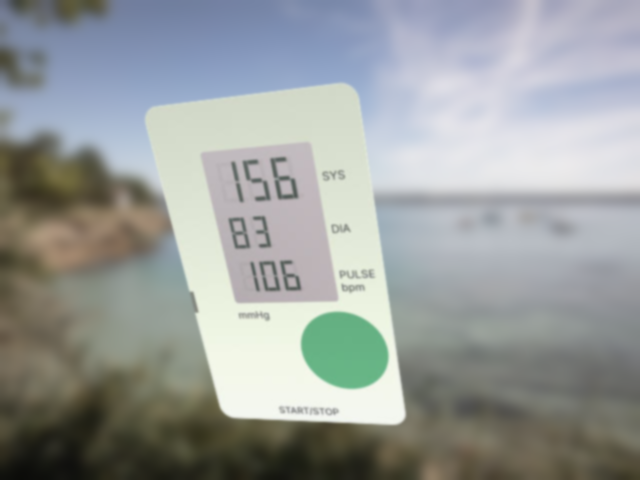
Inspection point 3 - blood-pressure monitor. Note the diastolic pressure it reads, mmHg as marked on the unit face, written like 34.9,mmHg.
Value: 83,mmHg
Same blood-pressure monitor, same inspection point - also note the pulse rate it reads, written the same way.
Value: 106,bpm
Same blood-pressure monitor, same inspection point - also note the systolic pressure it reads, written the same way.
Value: 156,mmHg
